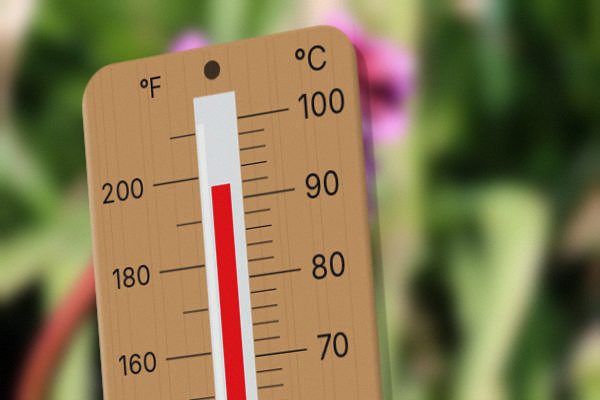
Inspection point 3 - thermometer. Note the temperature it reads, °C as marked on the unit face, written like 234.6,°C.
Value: 92,°C
